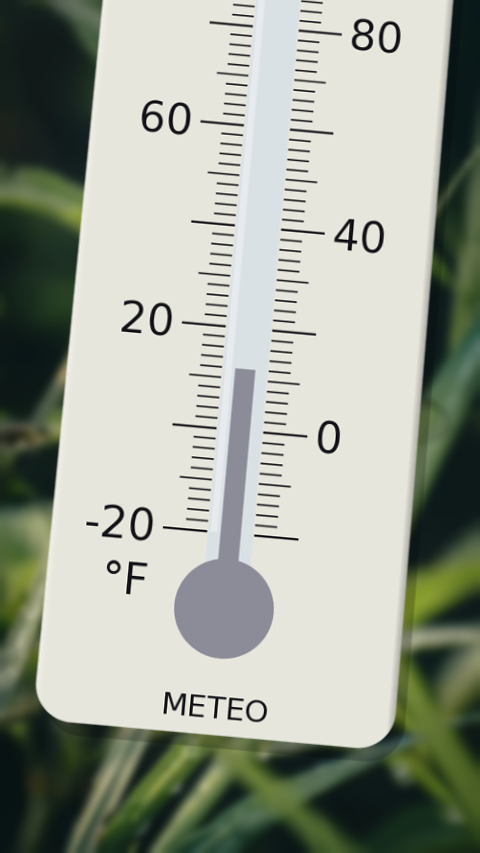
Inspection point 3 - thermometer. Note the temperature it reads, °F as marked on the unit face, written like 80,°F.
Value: 12,°F
